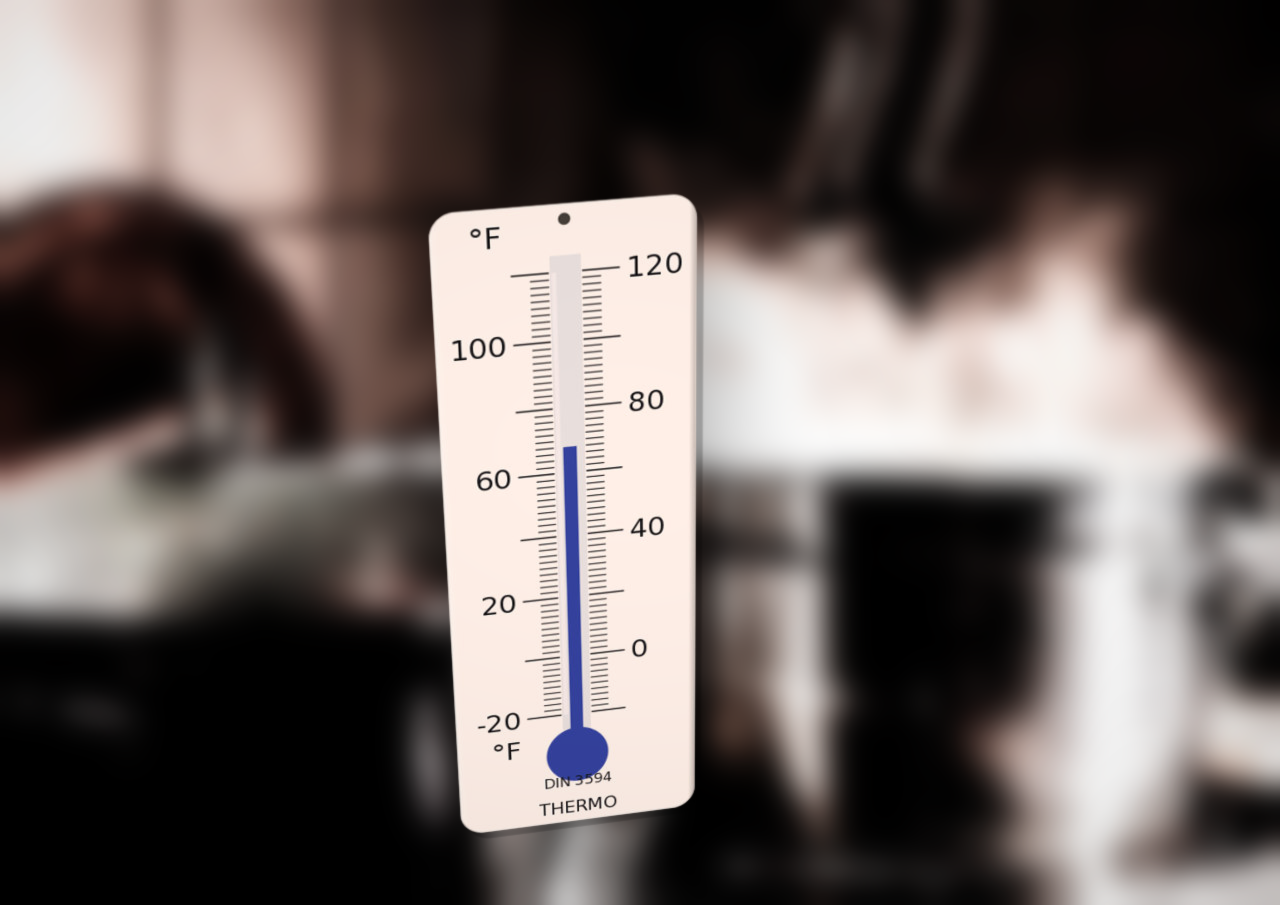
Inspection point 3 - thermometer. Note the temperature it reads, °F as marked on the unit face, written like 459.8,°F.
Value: 68,°F
